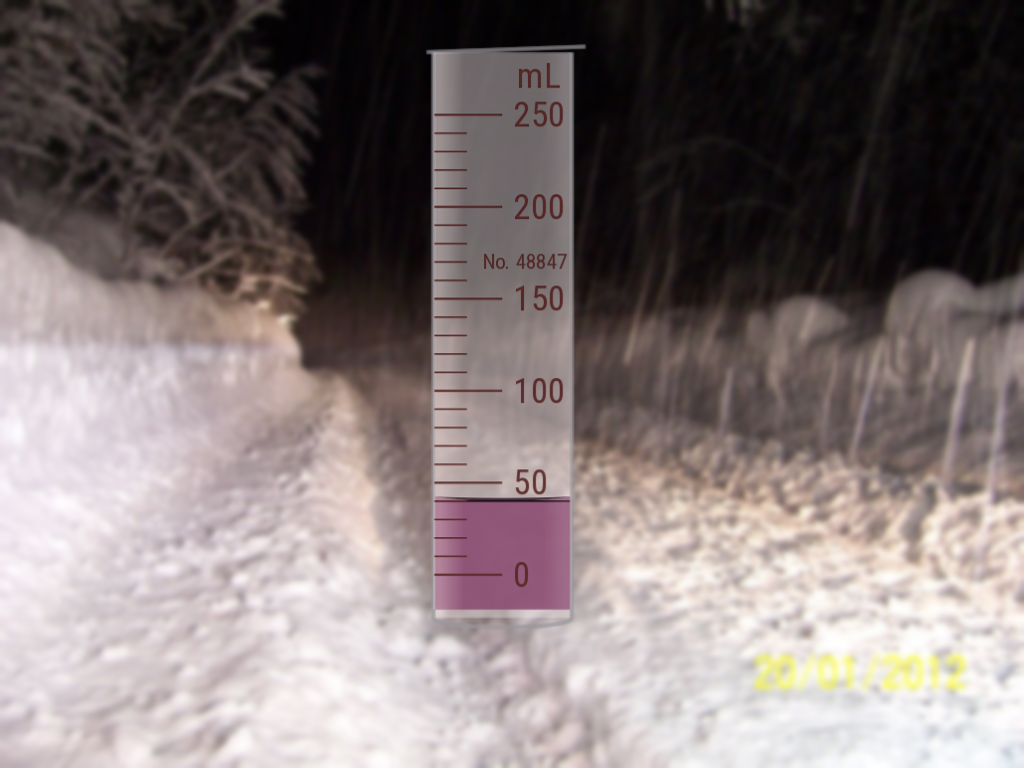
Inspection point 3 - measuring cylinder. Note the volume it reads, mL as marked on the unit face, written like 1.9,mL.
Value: 40,mL
